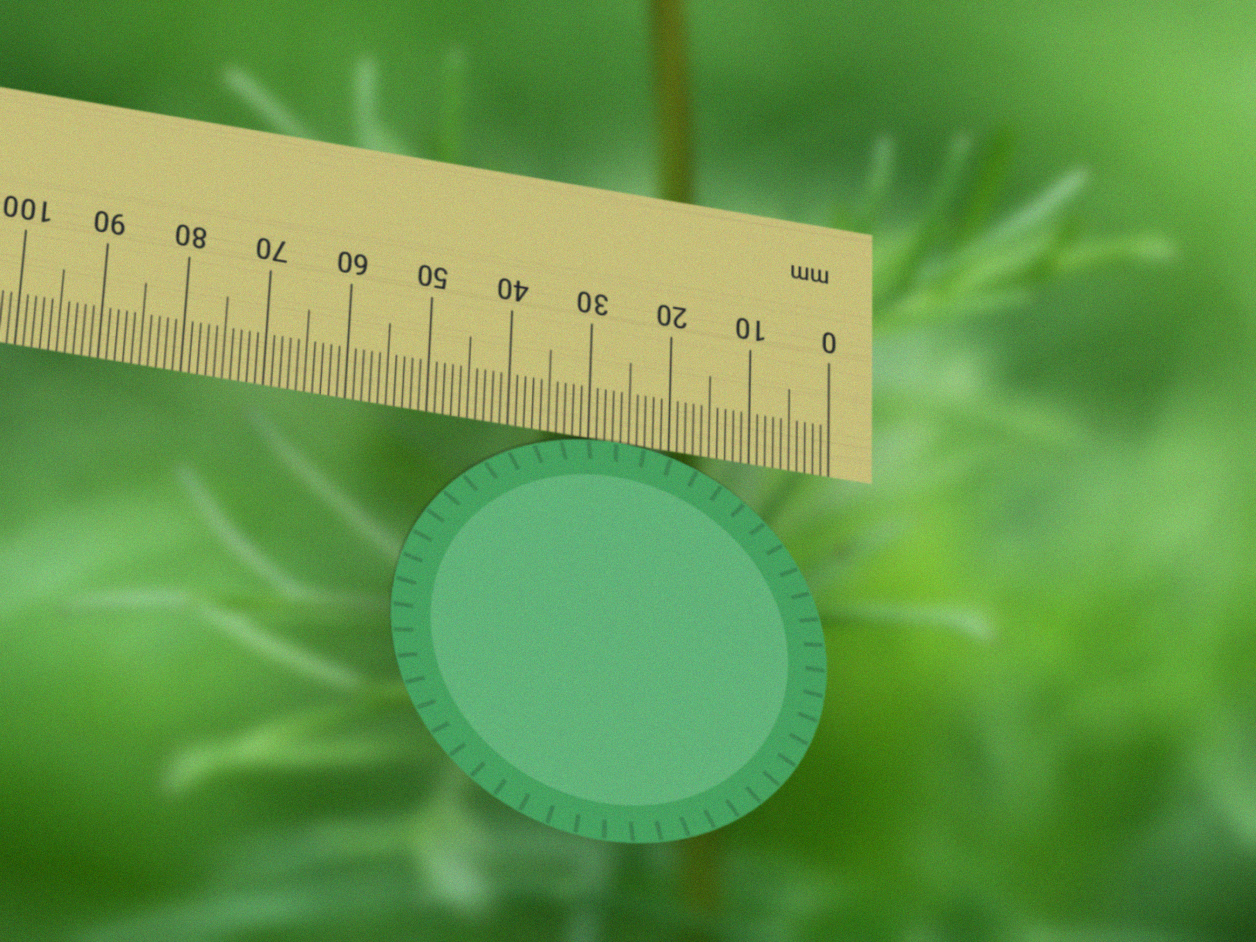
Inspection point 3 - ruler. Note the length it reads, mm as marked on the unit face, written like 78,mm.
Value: 53,mm
